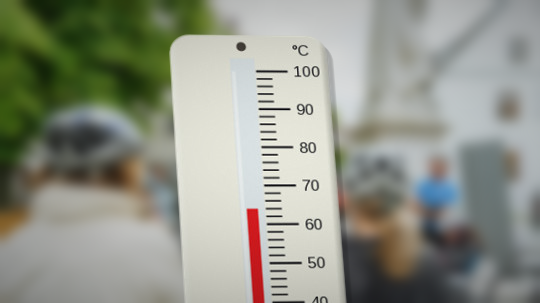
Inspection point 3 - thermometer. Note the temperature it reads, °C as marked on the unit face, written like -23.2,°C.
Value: 64,°C
